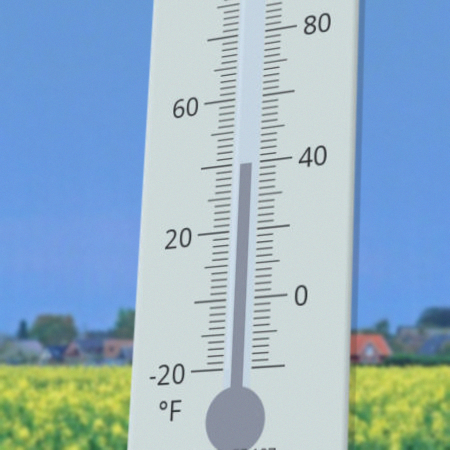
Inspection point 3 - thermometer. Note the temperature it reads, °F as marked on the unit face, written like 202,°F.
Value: 40,°F
